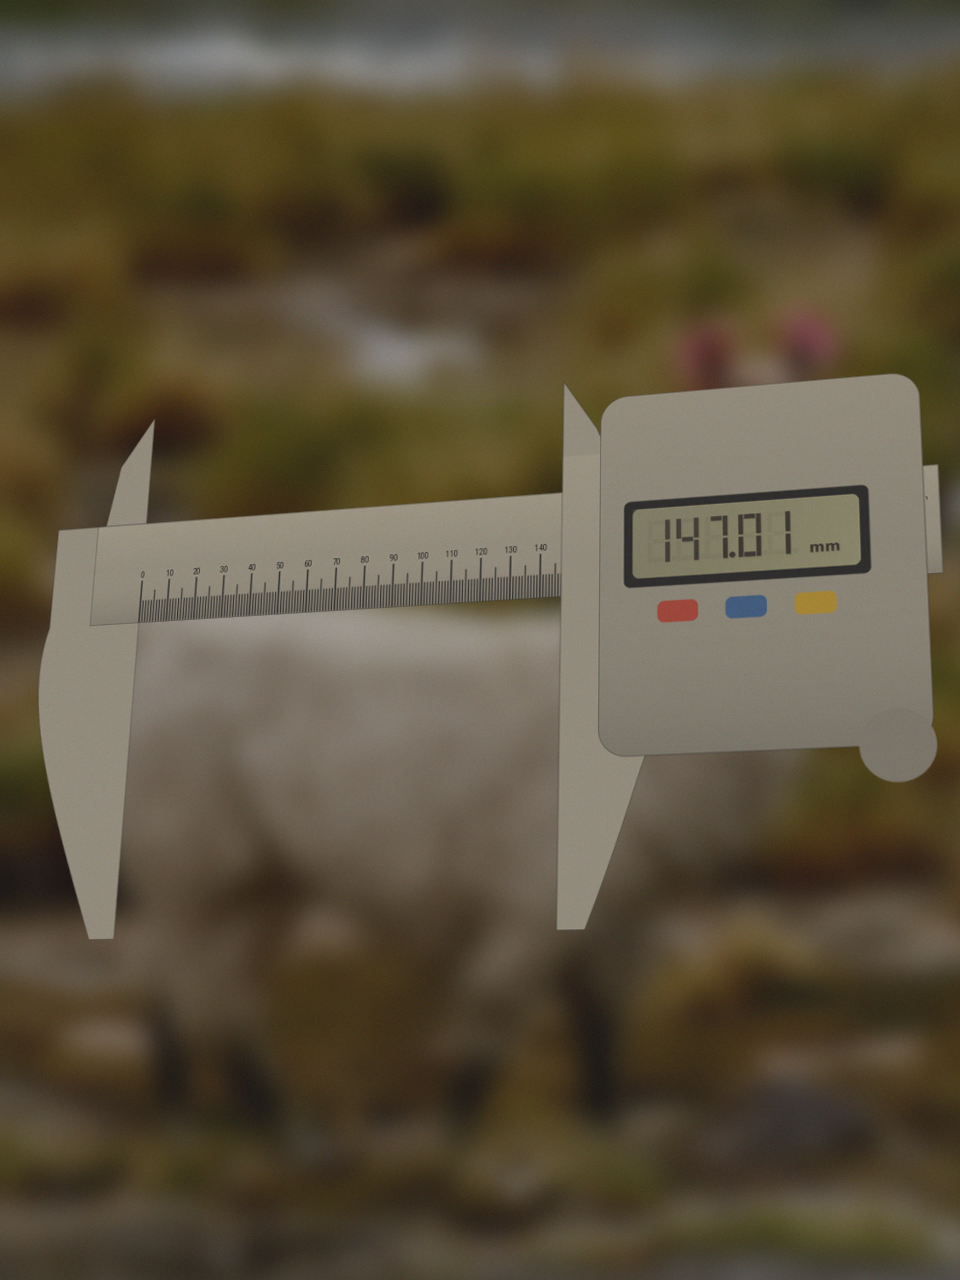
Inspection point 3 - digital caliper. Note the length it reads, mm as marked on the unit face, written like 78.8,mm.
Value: 147.01,mm
